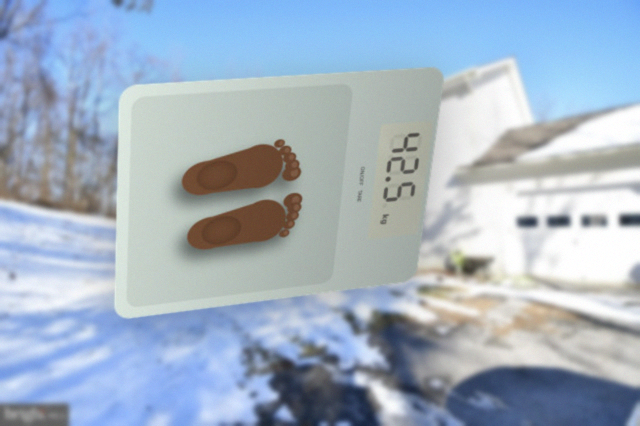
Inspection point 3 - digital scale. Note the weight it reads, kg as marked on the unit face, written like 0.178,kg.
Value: 42.5,kg
